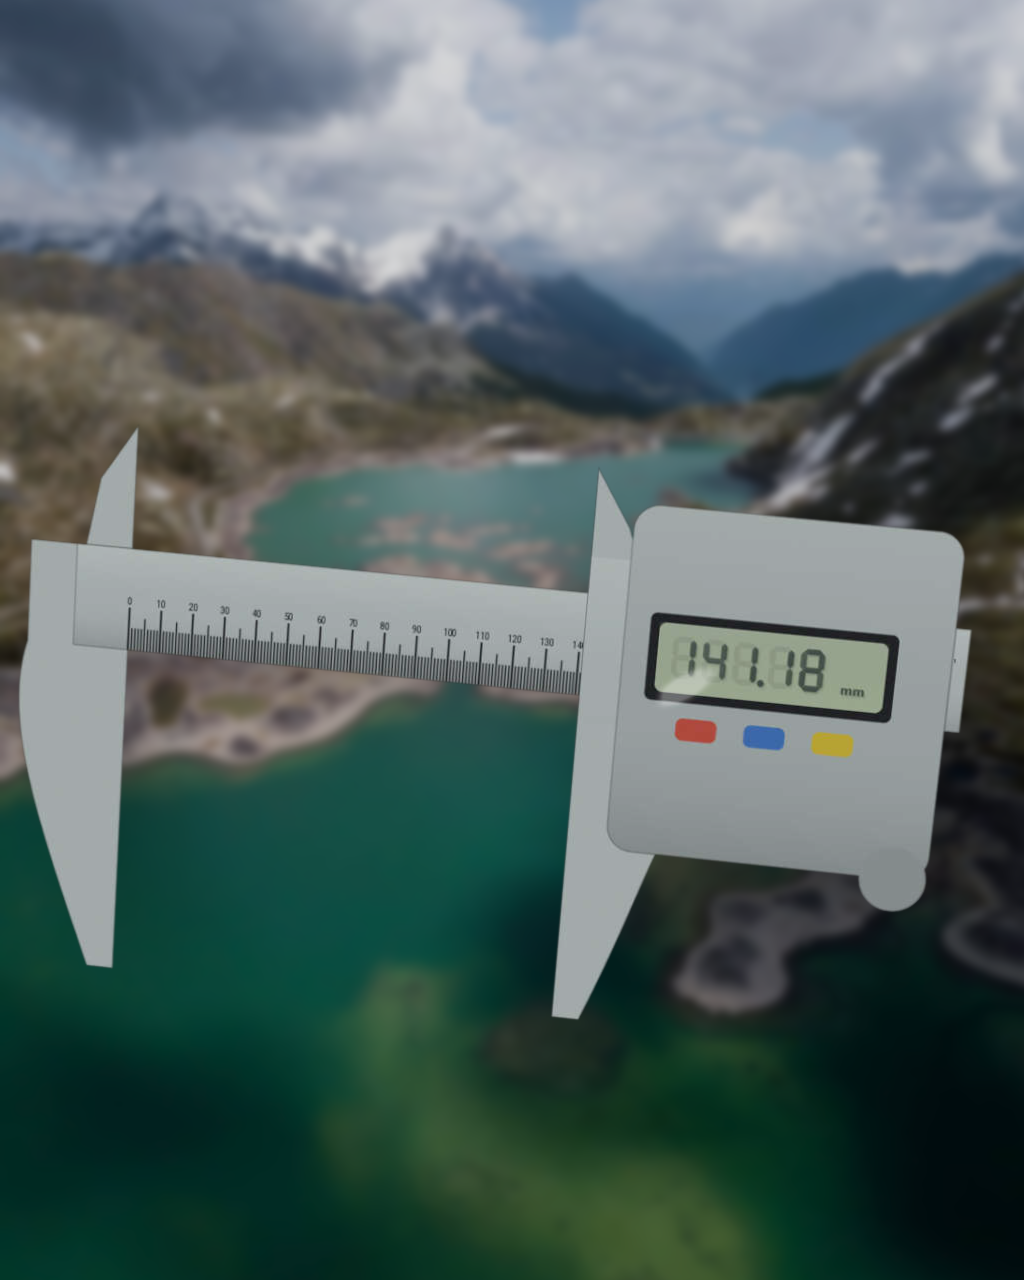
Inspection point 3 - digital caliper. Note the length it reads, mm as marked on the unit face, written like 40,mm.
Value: 141.18,mm
